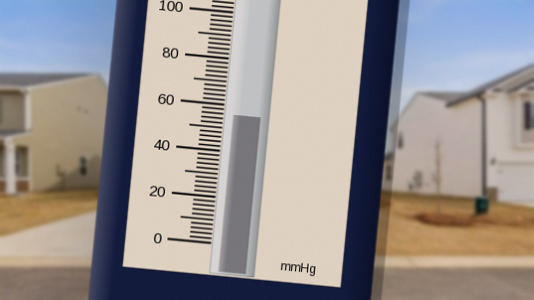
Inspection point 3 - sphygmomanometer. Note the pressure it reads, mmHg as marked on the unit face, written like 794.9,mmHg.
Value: 56,mmHg
